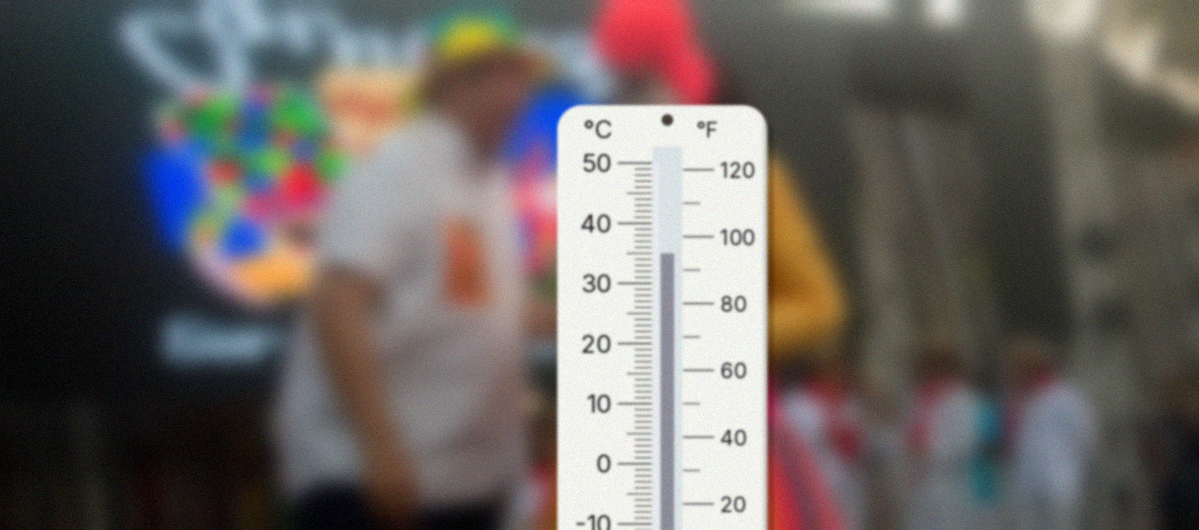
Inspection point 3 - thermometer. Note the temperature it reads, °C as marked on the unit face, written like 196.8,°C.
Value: 35,°C
